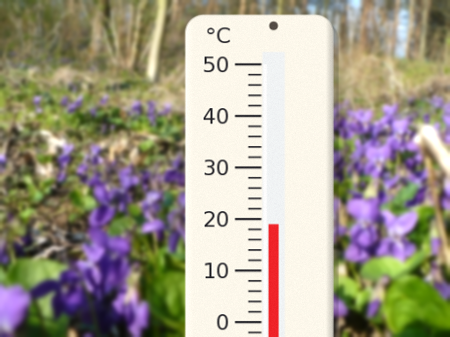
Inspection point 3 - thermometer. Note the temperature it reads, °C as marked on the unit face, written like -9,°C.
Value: 19,°C
